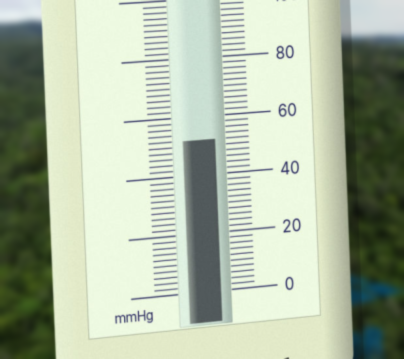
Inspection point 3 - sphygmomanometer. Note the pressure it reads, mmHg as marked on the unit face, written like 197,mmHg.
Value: 52,mmHg
